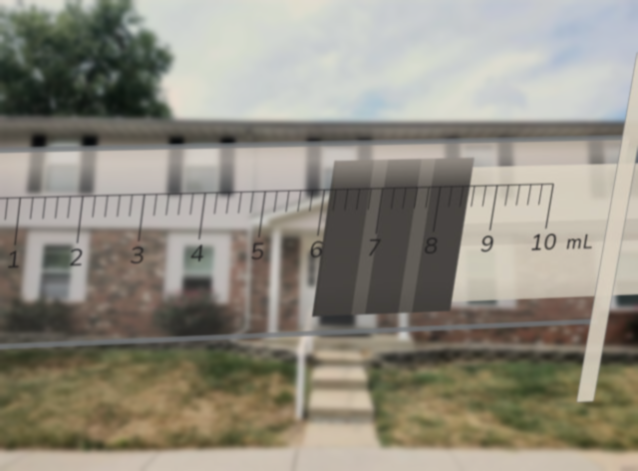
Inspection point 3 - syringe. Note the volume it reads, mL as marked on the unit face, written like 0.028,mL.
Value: 6.1,mL
